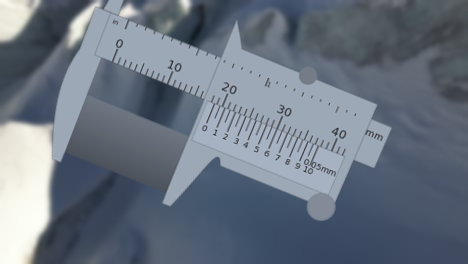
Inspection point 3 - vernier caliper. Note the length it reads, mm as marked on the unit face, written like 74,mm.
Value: 18.6,mm
